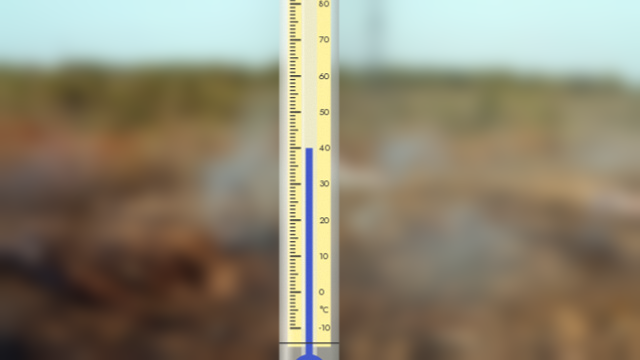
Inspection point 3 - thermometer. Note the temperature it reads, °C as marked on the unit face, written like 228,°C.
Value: 40,°C
